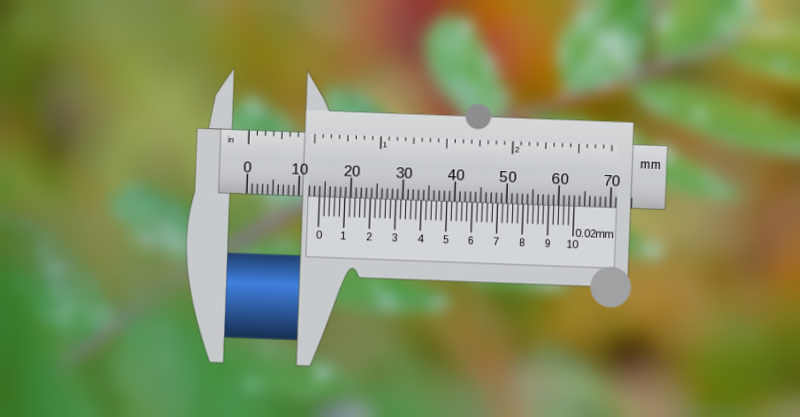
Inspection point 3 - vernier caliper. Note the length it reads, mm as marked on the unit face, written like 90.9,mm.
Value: 14.0,mm
